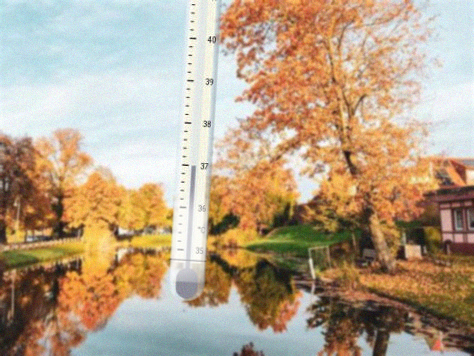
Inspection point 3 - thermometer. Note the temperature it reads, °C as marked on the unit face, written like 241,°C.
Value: 37,°C
